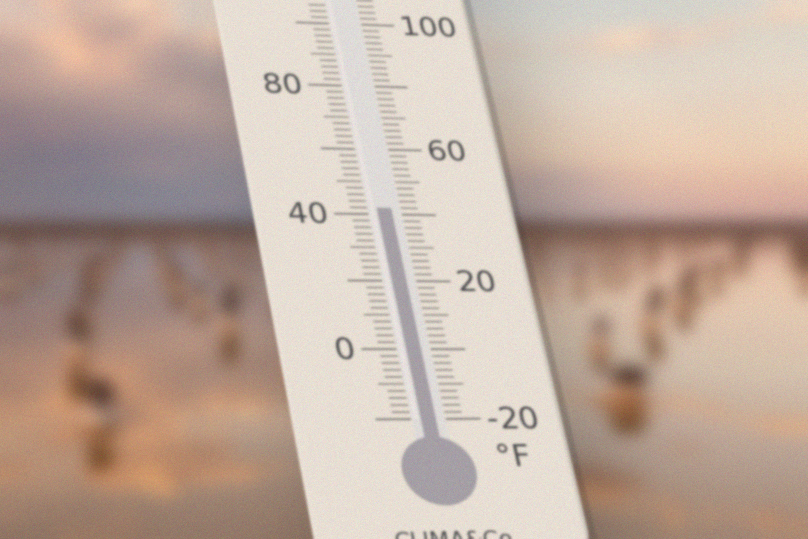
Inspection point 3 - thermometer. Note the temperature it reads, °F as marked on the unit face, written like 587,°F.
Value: 42,°F
